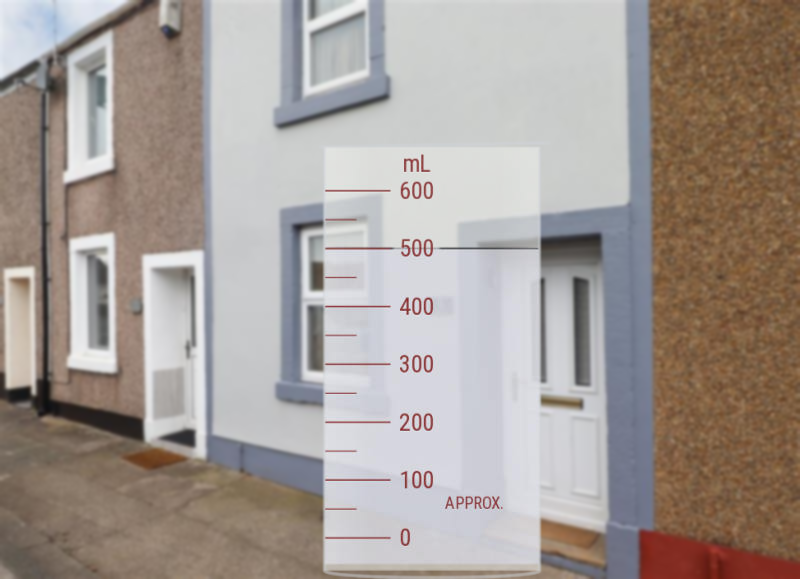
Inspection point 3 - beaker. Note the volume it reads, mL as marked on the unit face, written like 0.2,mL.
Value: 500,mL
